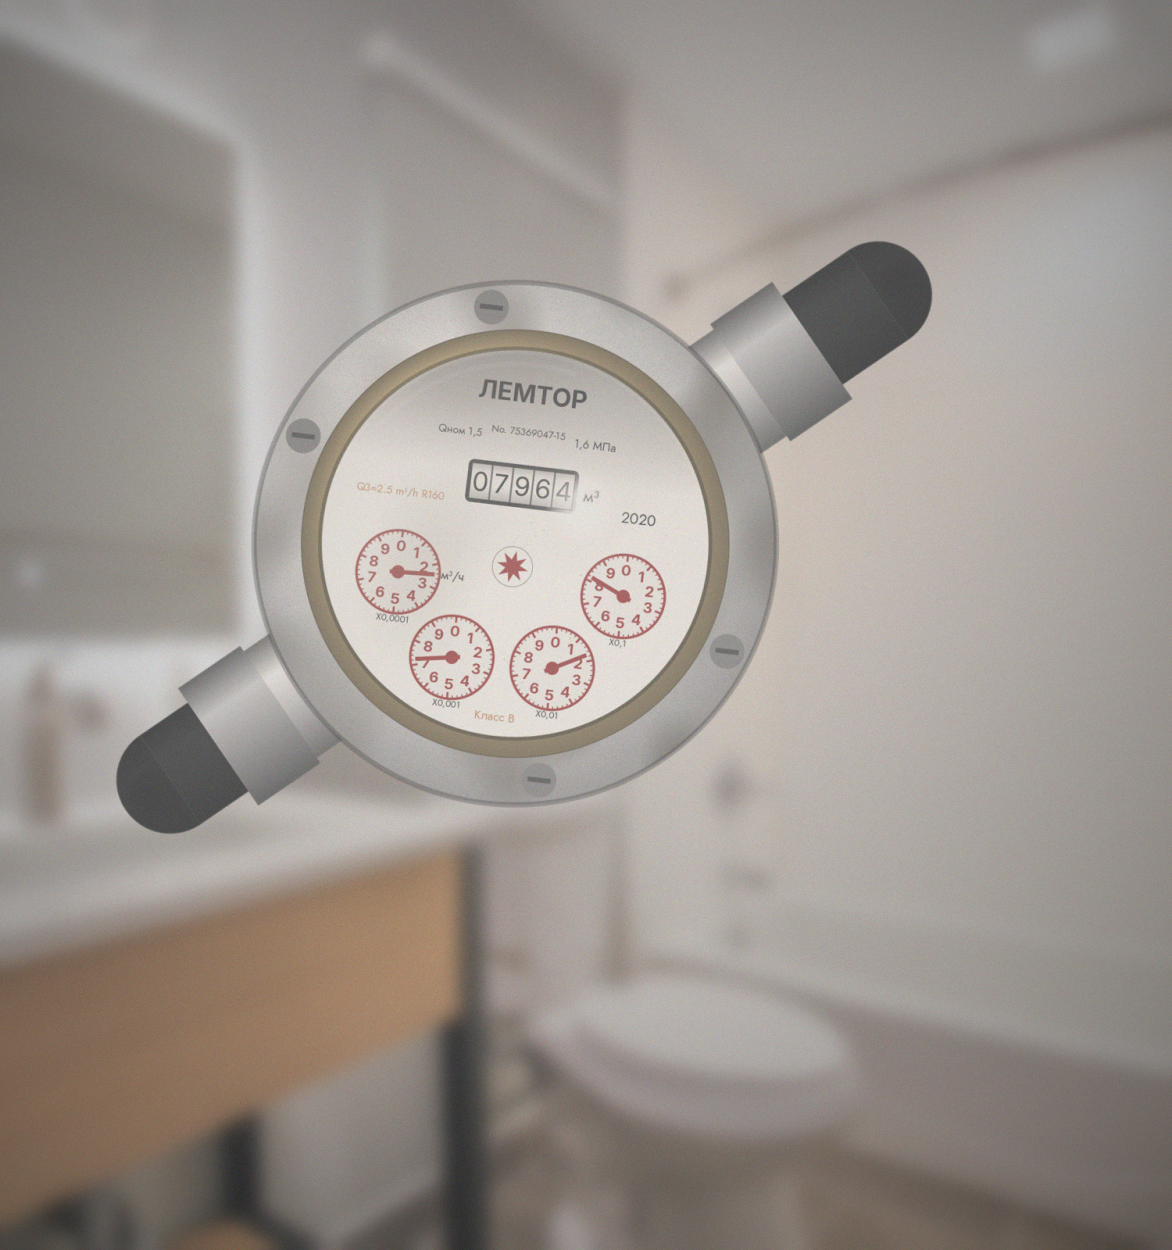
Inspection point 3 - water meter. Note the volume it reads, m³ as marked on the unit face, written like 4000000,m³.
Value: 7964.8172,m³
